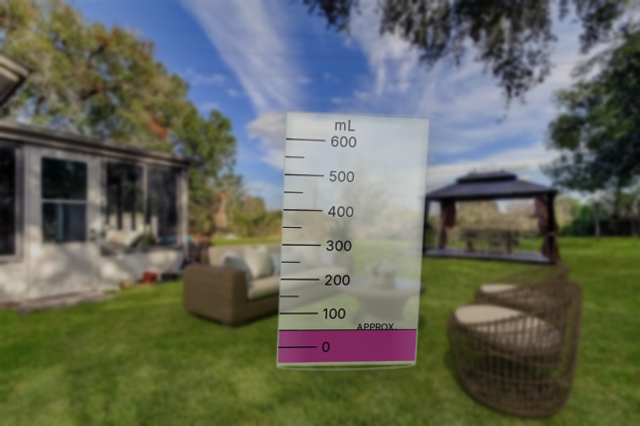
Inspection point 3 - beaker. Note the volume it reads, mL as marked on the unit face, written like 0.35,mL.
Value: 50,mL
